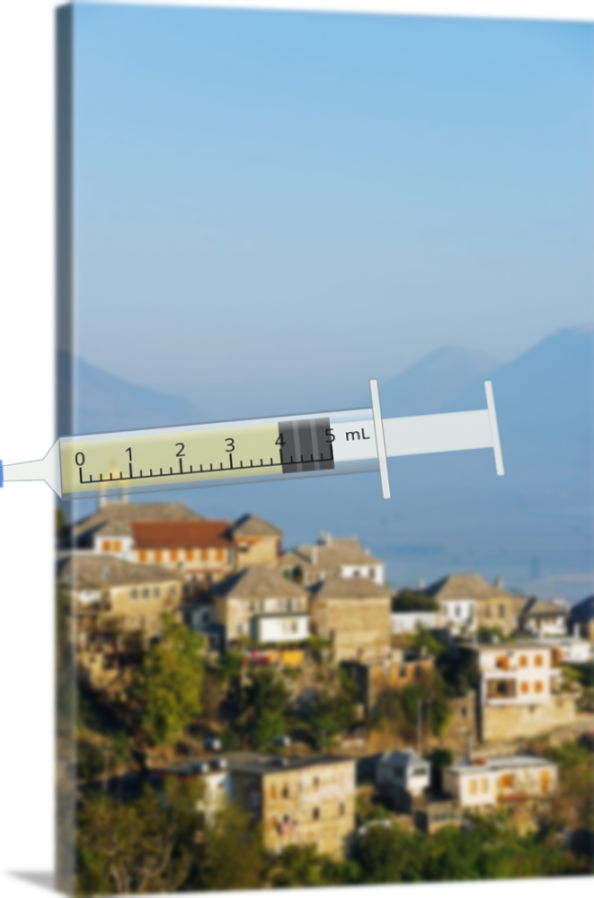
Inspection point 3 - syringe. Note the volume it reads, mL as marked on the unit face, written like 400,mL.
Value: 4,mL
